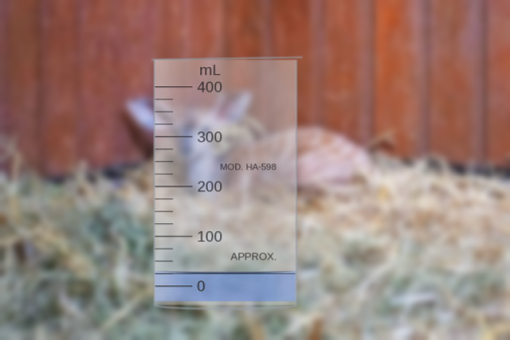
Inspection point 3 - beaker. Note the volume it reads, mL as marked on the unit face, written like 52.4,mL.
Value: 25,mL
